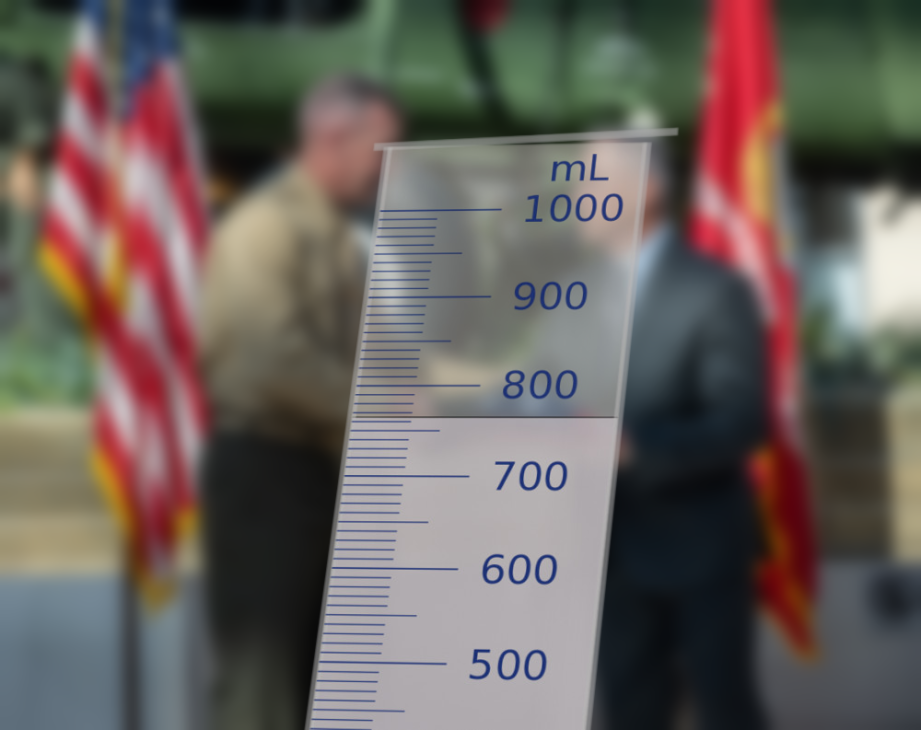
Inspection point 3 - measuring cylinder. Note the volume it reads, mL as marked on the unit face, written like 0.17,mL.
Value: 765,mL
